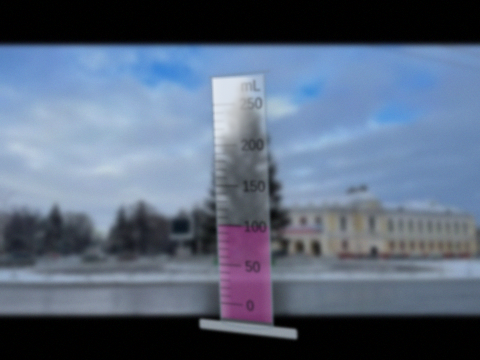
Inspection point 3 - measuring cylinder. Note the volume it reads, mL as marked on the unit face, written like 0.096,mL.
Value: 100,mL
